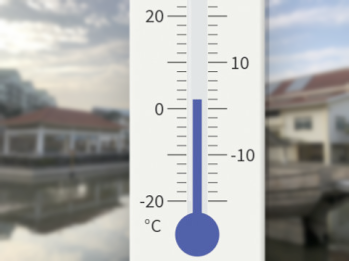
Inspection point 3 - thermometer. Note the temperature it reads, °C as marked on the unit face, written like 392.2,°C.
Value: 2,°C
